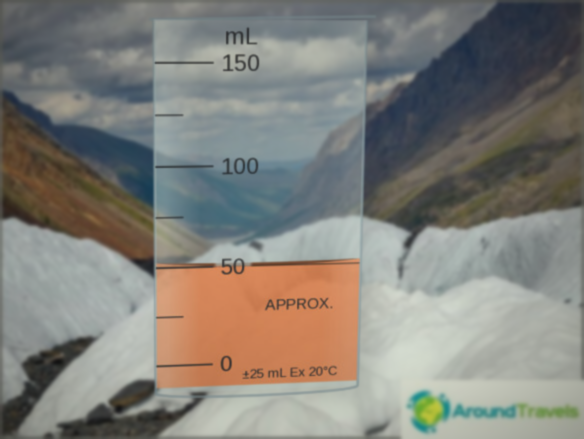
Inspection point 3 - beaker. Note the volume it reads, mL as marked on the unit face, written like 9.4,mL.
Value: 50,mL
